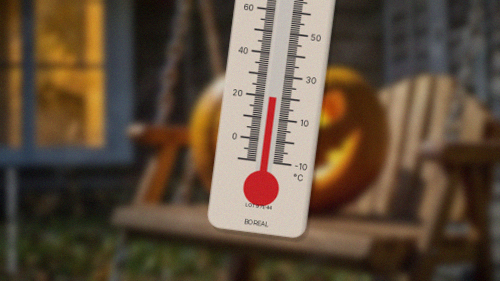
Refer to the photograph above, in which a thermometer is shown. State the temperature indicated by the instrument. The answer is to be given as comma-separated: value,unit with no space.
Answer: 20,°C
